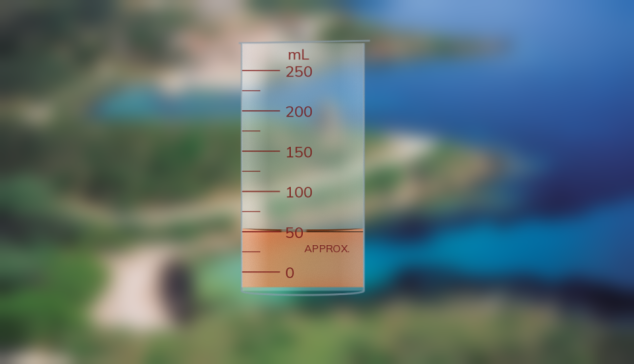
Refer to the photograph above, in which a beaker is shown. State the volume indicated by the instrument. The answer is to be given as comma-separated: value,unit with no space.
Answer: 50,mL
